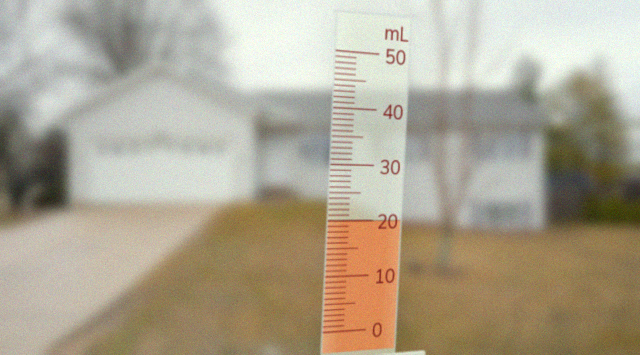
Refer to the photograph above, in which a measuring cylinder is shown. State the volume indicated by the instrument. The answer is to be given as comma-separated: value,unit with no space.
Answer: 20,mL
